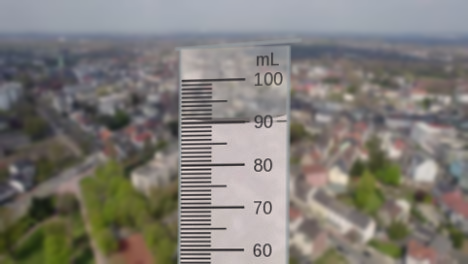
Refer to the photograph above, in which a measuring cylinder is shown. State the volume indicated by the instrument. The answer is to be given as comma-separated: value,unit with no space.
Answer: 90,mL
